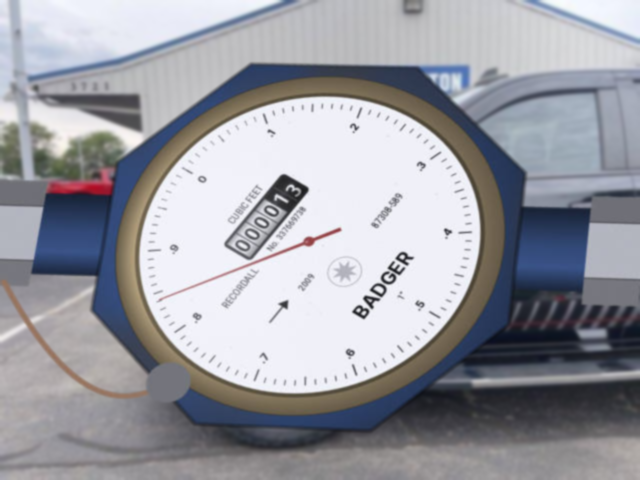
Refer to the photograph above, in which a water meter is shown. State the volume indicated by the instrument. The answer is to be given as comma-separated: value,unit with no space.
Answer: 12.84,ft³
